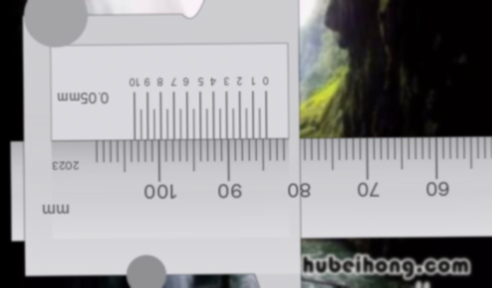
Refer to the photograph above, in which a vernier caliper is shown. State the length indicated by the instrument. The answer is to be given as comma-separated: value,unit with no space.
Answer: 84.5,mm
